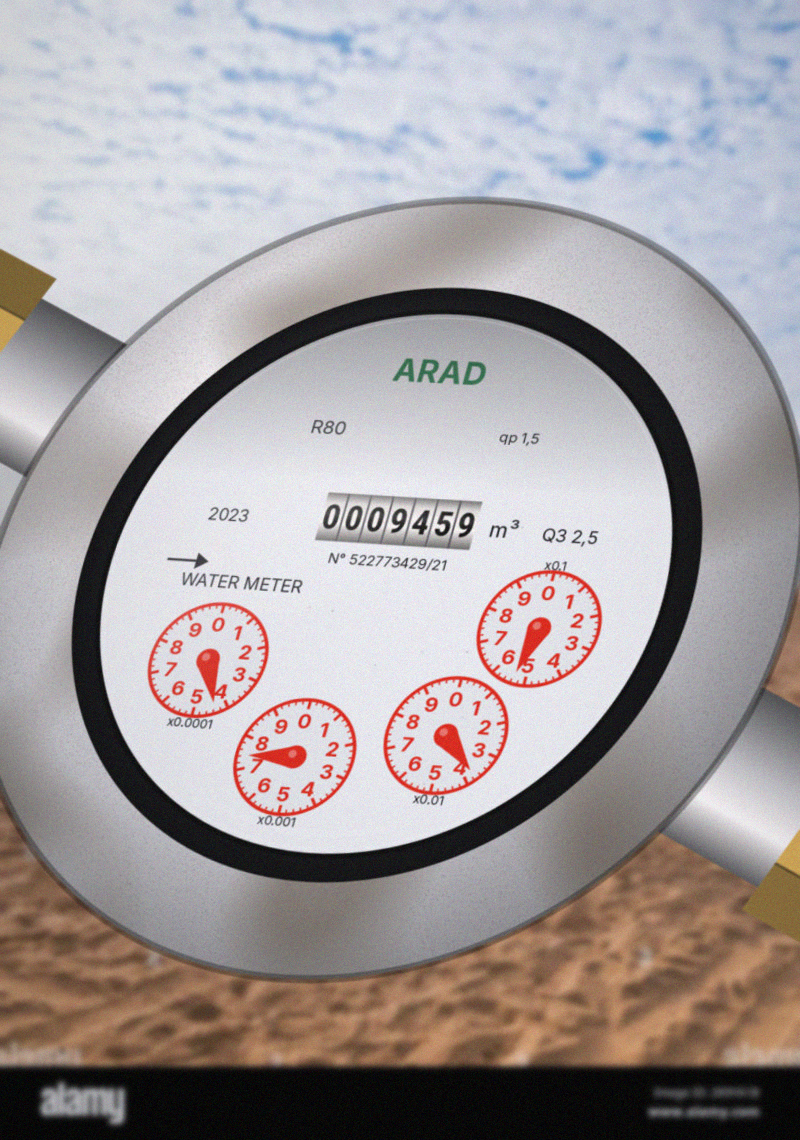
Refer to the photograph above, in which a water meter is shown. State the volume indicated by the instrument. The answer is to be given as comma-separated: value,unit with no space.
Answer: 9459.5374,m³
